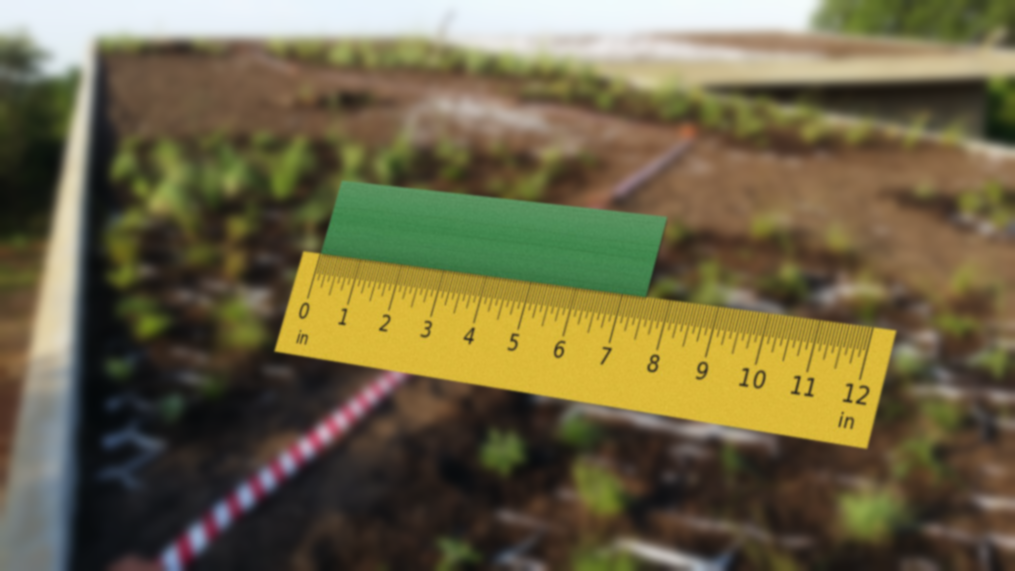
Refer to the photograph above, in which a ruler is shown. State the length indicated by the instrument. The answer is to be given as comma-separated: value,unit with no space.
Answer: 7.5,in
